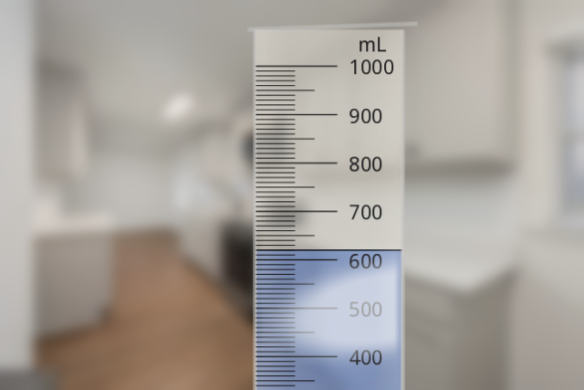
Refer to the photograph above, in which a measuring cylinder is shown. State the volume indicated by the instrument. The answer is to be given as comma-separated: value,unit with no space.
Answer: 620,mL
